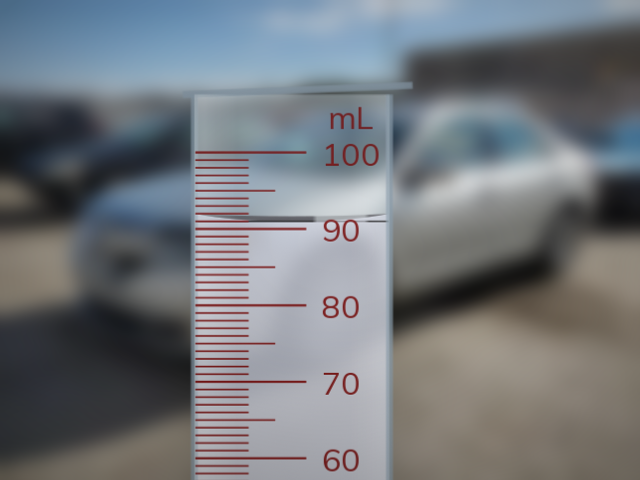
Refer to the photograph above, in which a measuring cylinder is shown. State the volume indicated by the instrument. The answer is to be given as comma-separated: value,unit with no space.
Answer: 91,mL
